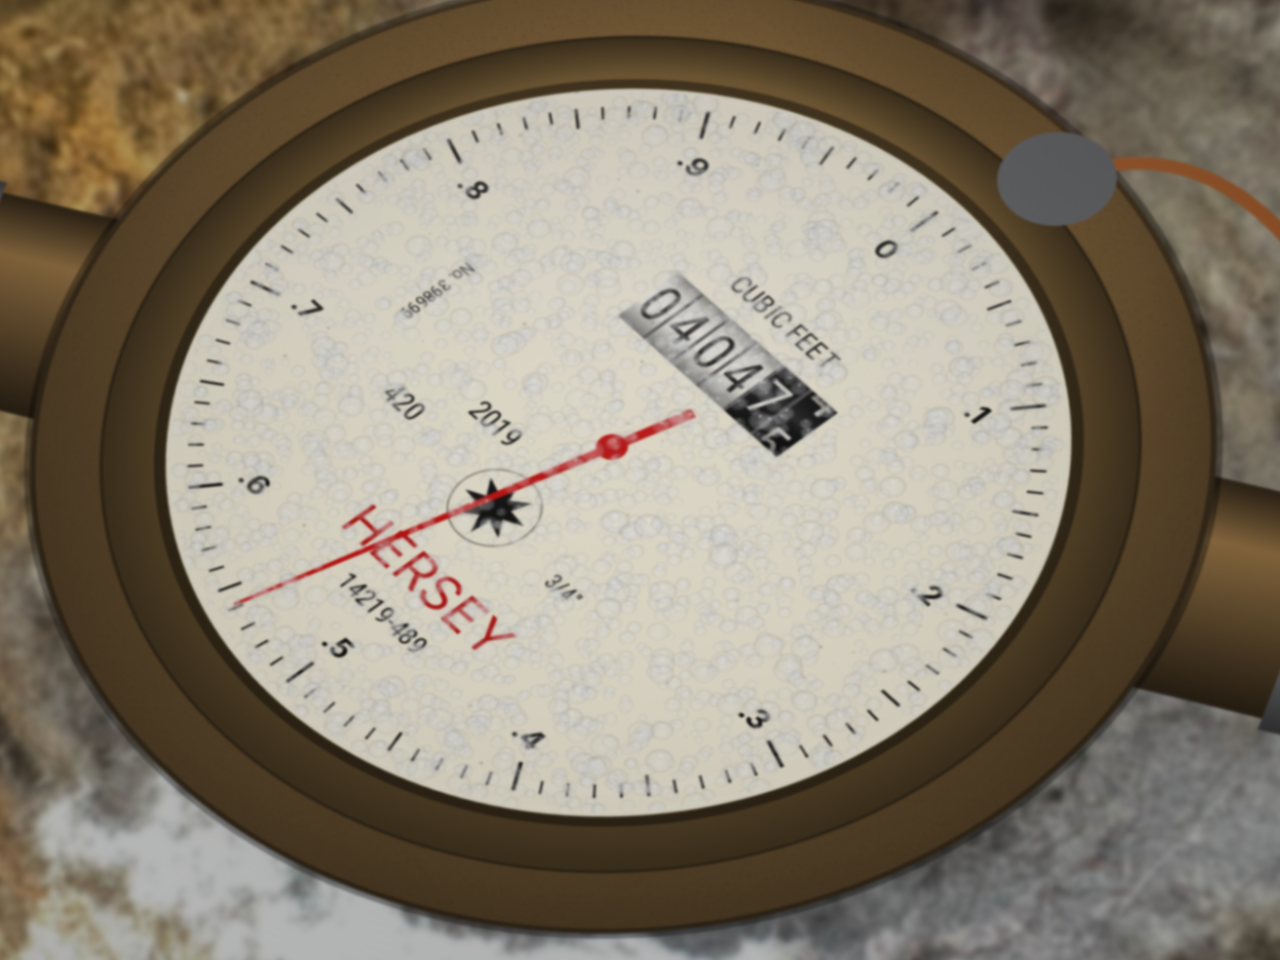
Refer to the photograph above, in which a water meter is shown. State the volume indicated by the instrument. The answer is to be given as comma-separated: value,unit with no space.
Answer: 40474.54,ft³
